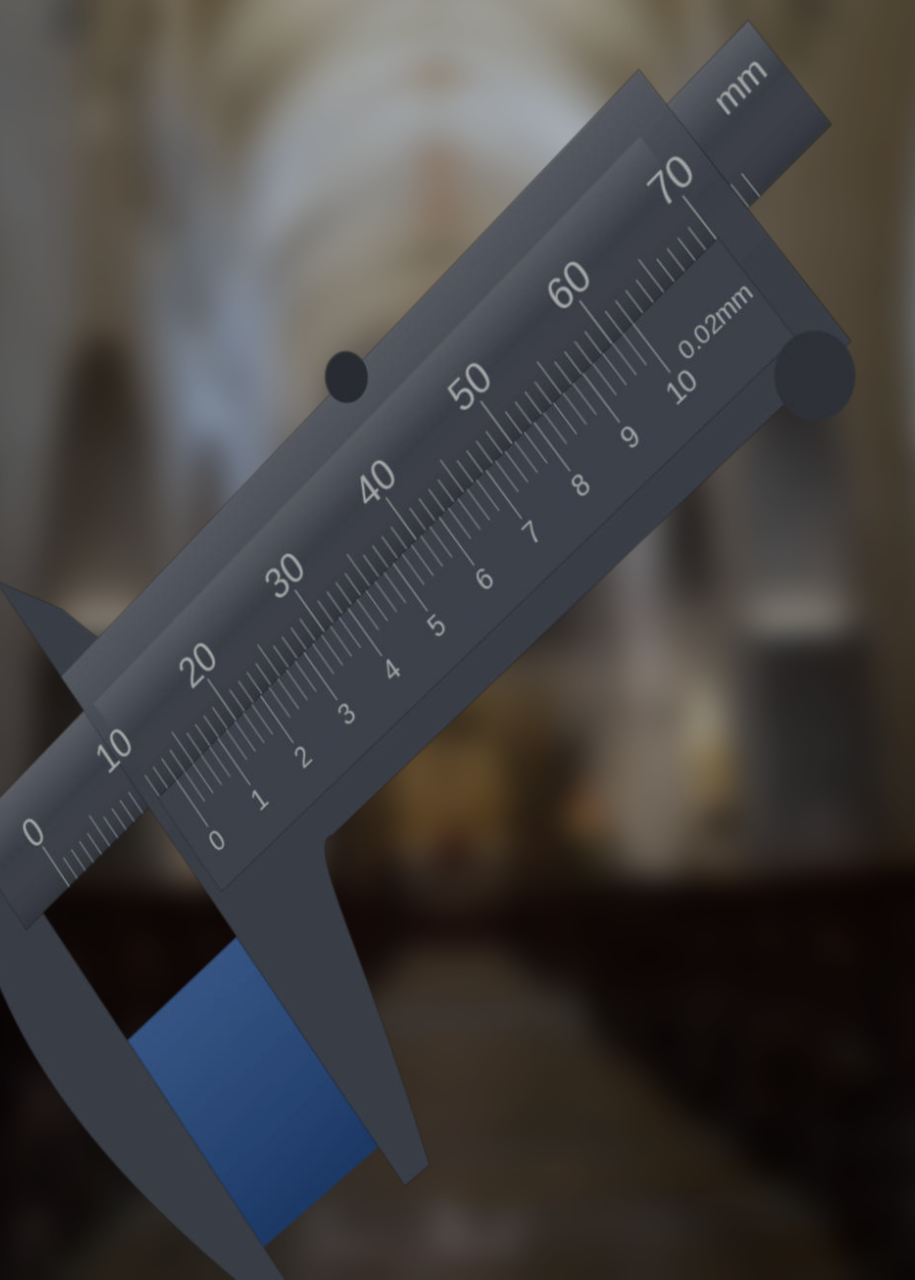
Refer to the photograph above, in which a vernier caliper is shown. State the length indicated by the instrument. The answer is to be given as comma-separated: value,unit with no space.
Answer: 13.0,mm
